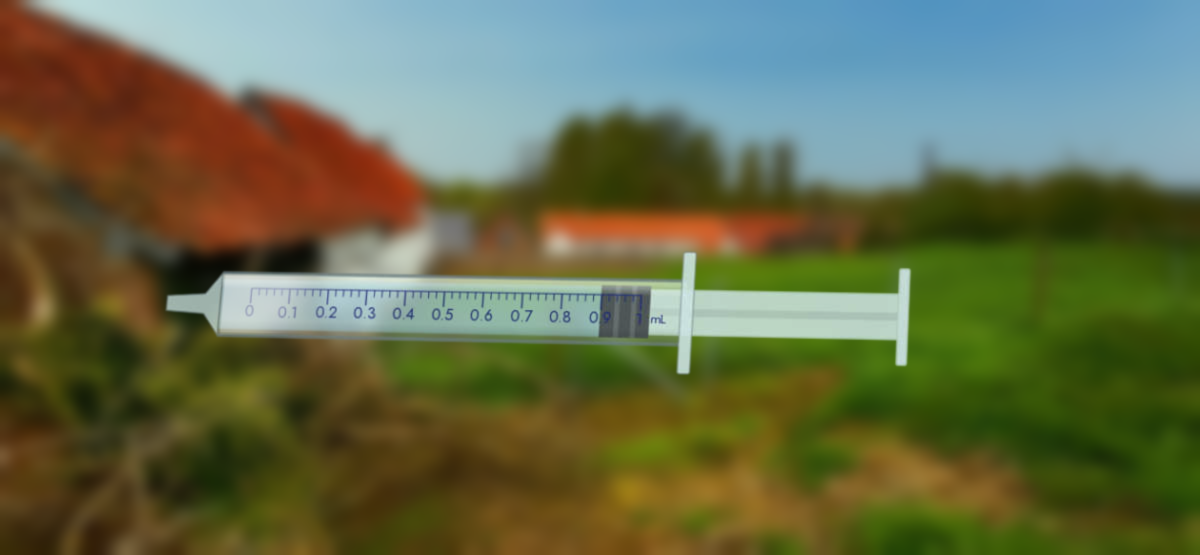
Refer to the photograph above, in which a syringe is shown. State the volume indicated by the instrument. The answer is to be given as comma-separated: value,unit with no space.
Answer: 0.9,mL
